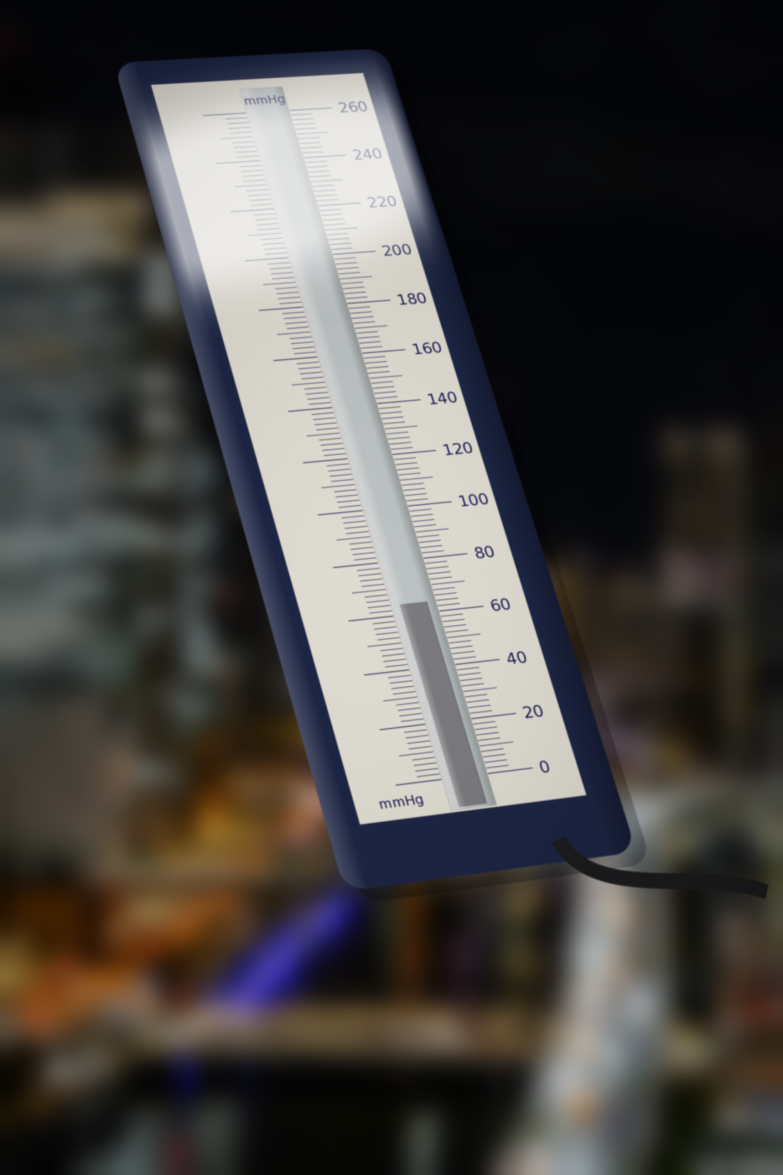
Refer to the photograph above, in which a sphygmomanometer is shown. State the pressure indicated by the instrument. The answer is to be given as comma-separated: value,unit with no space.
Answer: 64,mmHg
